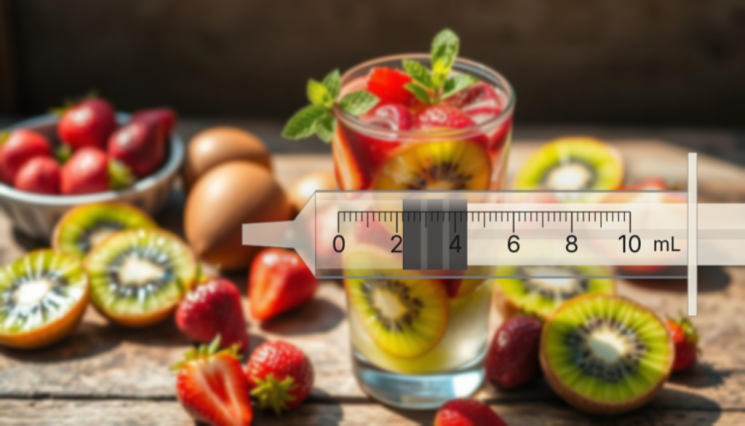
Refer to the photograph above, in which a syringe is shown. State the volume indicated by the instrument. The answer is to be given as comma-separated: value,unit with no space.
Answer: 2.2,mL
